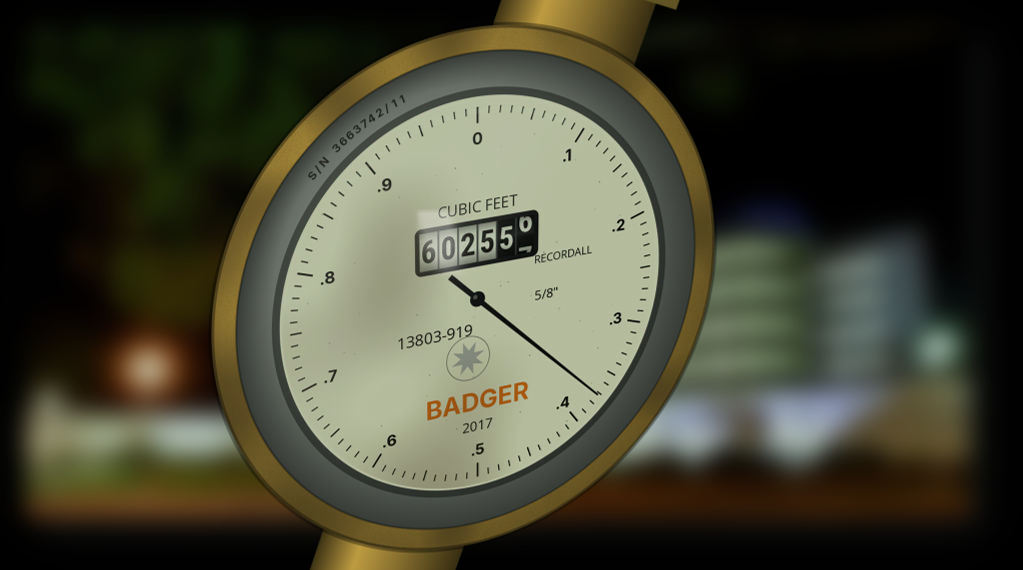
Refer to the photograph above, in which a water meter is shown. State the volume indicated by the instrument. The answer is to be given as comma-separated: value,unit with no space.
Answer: 602556.37,ft³
